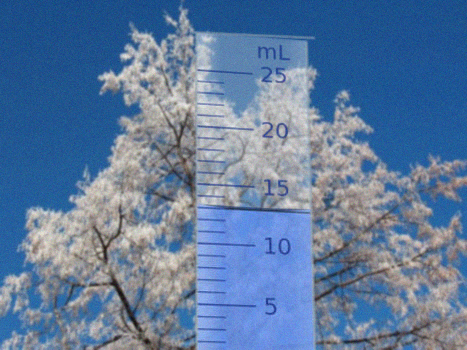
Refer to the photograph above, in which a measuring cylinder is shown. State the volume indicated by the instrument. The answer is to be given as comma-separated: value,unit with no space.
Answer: 13,mL
